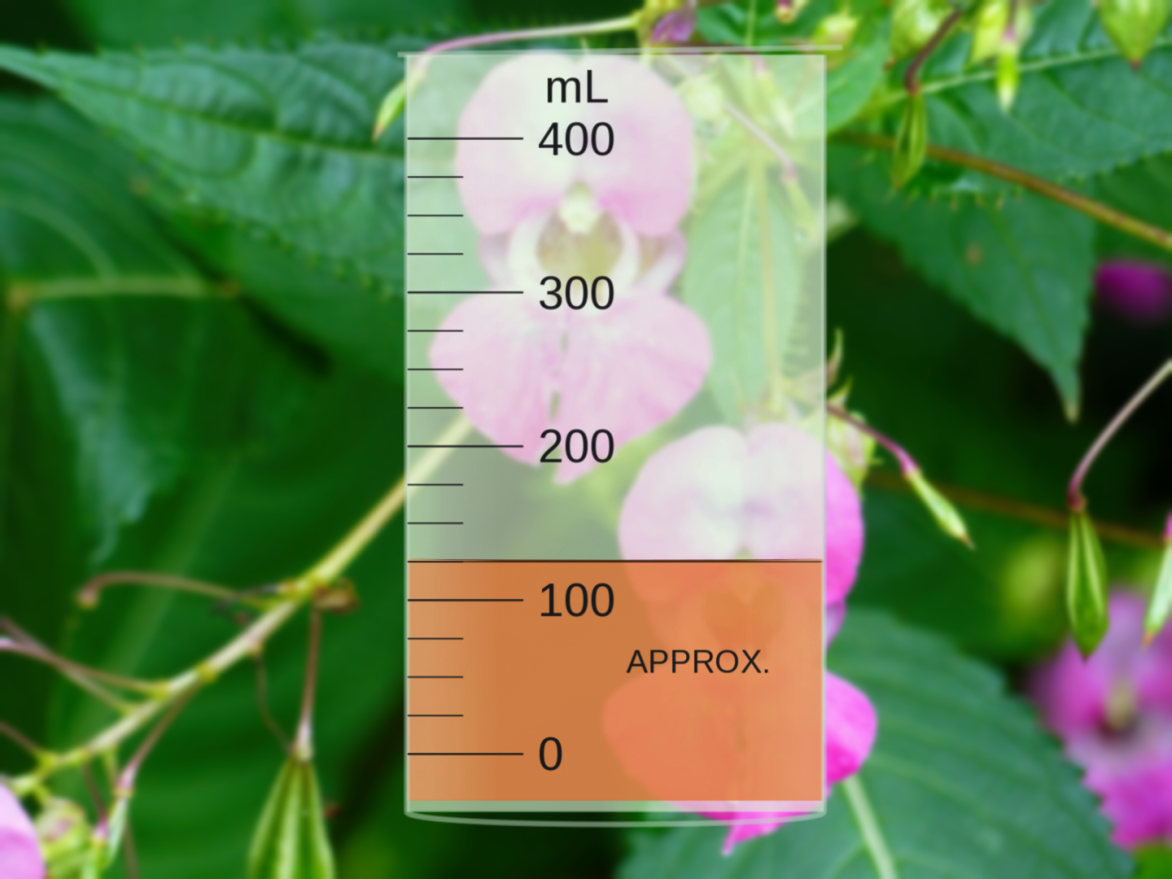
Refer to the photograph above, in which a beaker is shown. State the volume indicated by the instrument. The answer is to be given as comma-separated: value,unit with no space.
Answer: 125,mL
